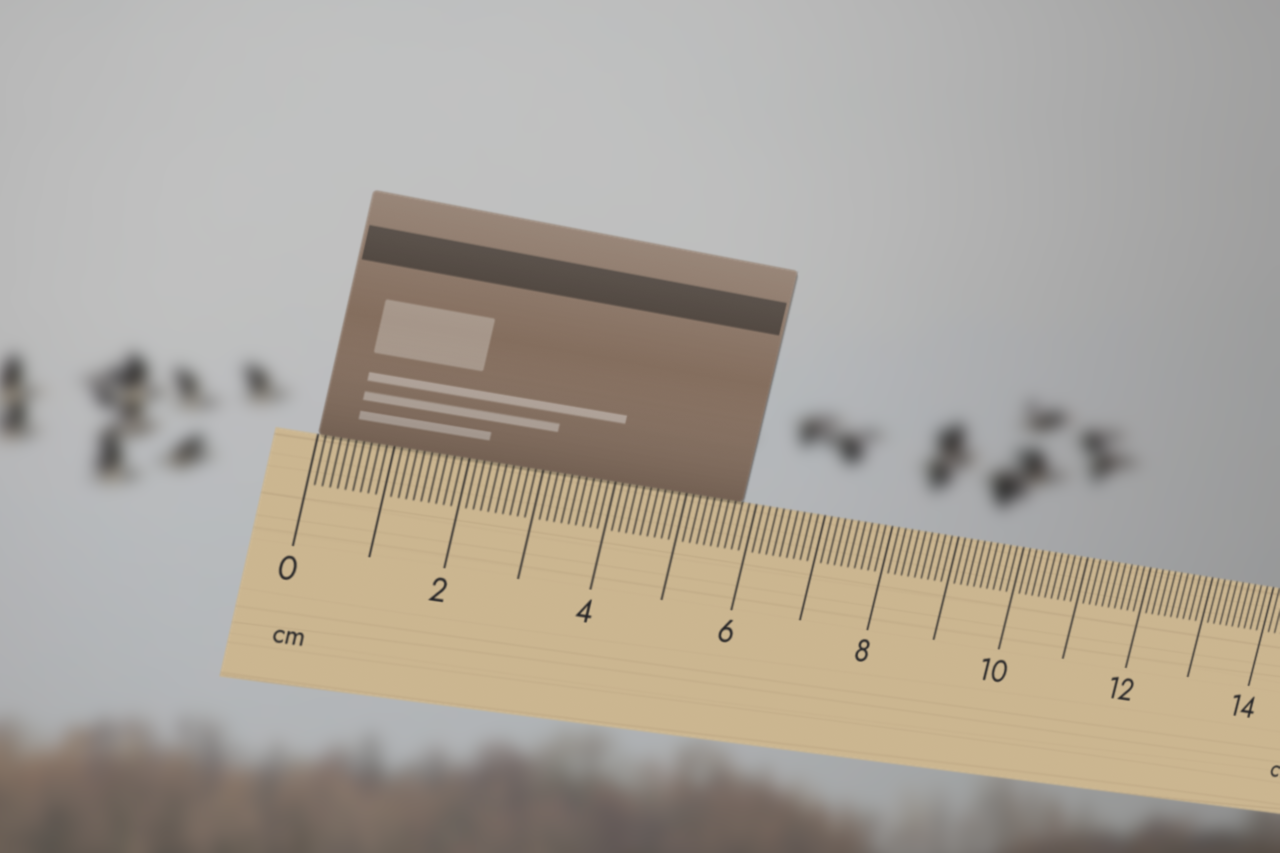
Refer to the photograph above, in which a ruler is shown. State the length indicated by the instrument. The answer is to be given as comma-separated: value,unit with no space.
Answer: 5.8,cm
